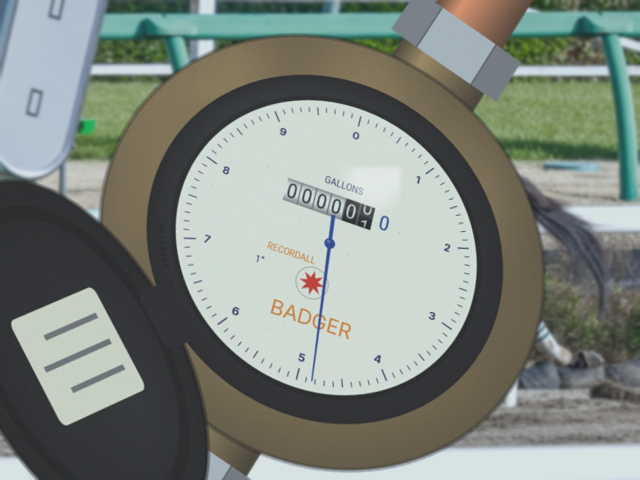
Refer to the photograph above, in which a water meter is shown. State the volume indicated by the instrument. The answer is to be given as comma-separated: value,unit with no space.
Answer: 4.8,gal
